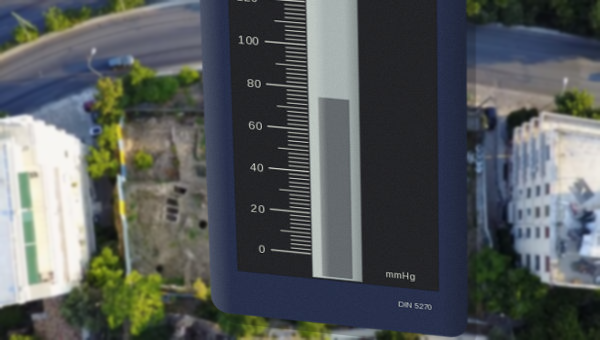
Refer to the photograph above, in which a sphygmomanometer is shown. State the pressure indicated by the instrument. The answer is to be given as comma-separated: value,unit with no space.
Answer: 76,mmHg
